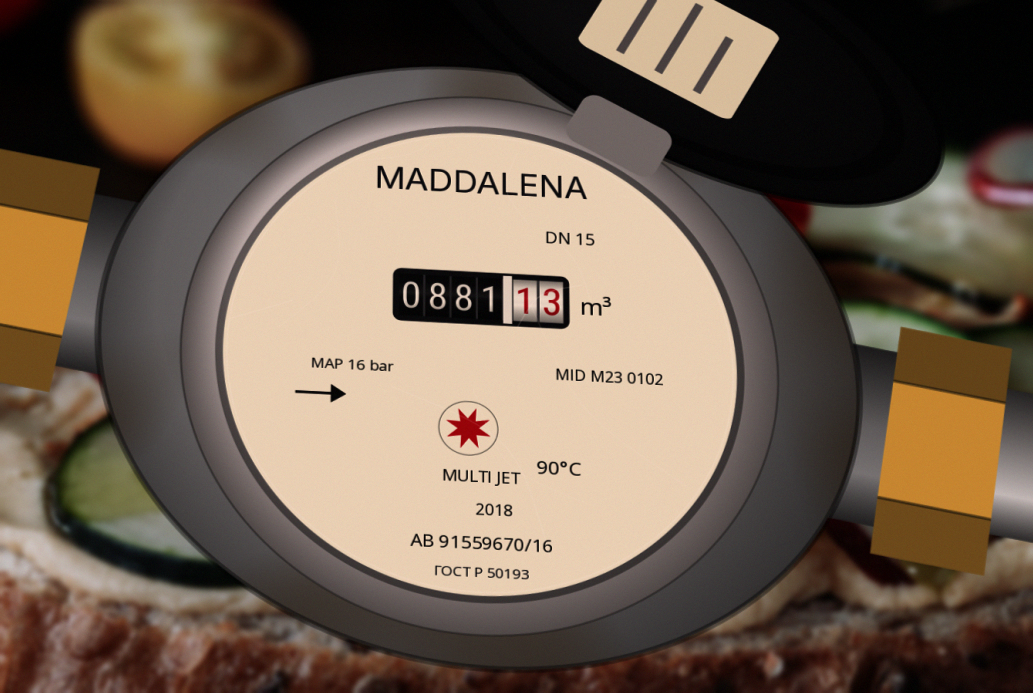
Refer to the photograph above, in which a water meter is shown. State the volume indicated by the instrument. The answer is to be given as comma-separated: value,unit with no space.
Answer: 881.13,m³
